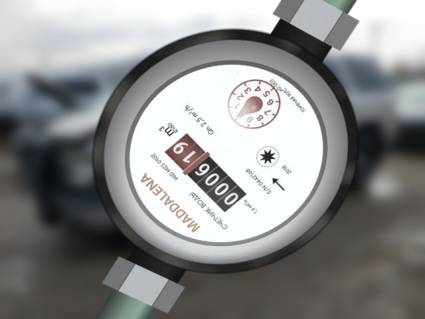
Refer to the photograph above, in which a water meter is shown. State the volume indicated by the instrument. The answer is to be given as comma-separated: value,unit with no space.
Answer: 6.190,m³
